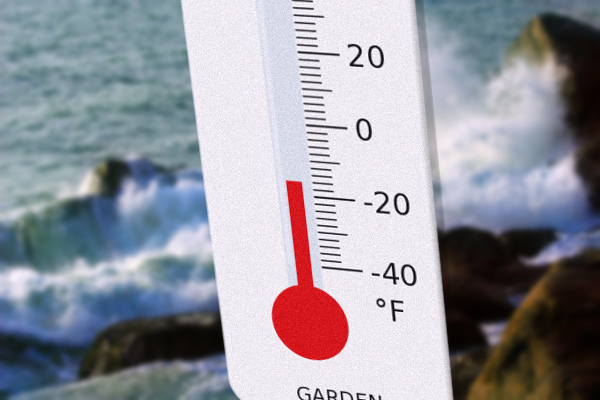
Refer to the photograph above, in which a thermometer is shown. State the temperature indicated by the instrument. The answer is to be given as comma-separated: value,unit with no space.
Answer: -16,°F
